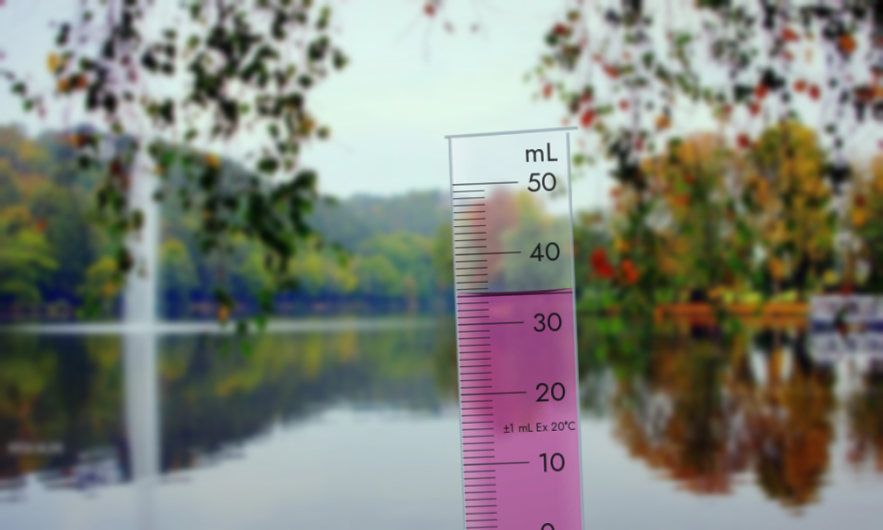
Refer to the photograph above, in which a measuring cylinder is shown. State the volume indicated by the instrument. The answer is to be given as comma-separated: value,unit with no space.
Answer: 34,mL
